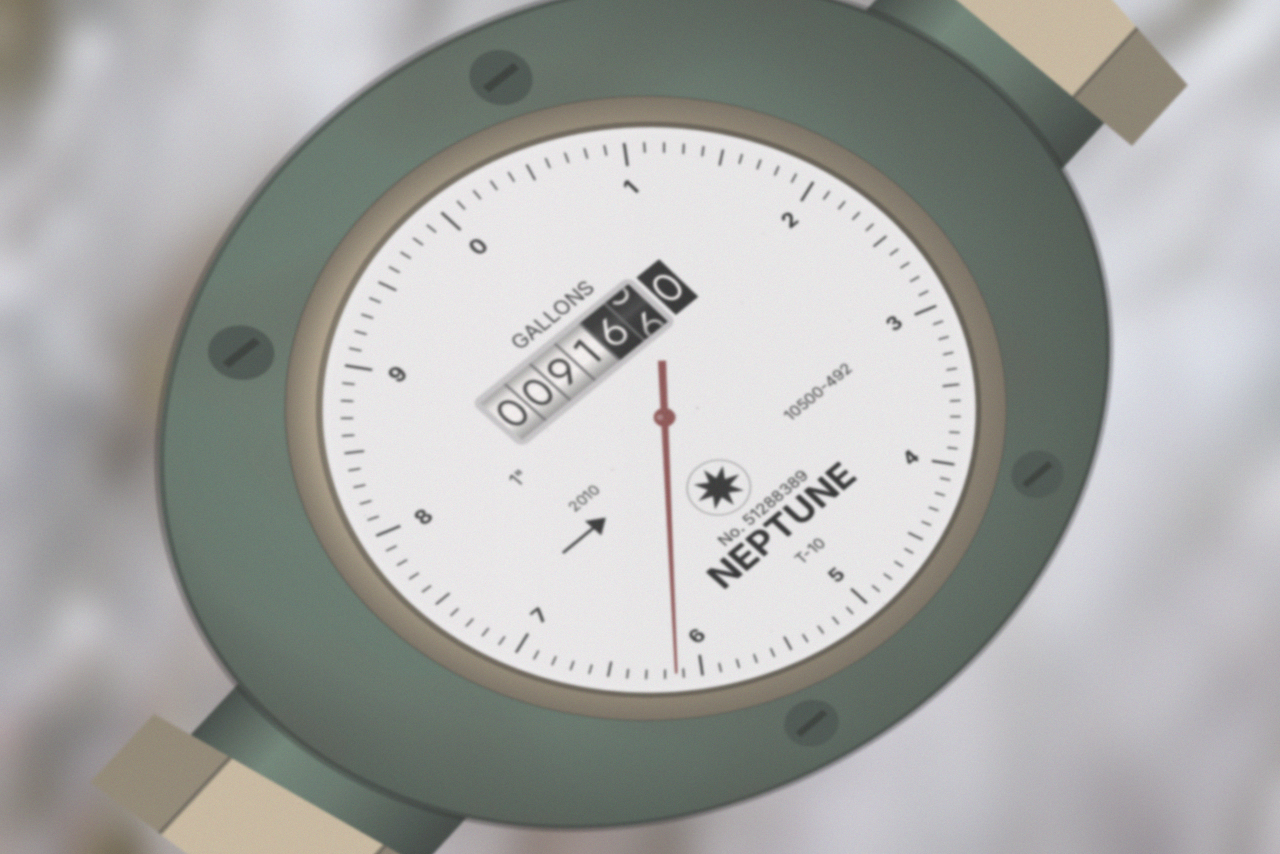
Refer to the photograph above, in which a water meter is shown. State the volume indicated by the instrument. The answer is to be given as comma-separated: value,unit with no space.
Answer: 91656.1,gal
